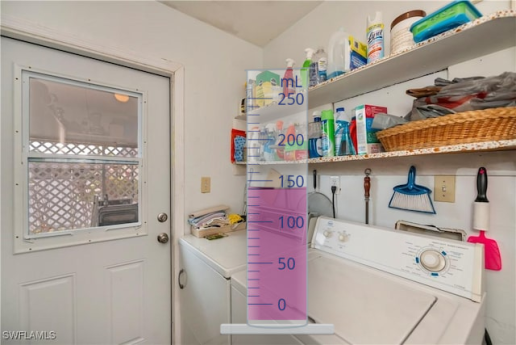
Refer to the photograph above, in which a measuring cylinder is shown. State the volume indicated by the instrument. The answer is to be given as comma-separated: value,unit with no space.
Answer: 140,mL
